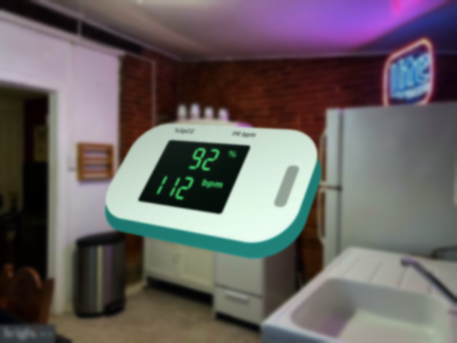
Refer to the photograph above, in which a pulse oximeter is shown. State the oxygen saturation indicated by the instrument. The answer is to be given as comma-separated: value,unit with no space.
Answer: 92,%
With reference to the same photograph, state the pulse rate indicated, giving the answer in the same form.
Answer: 112,bpm
